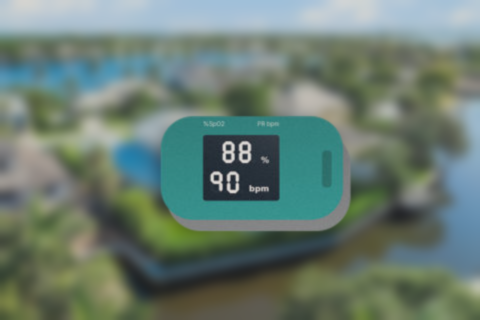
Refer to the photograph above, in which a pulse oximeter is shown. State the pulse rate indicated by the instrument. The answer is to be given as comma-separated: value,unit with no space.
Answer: 90,bpm
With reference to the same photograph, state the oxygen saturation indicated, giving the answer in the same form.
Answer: 88,%
